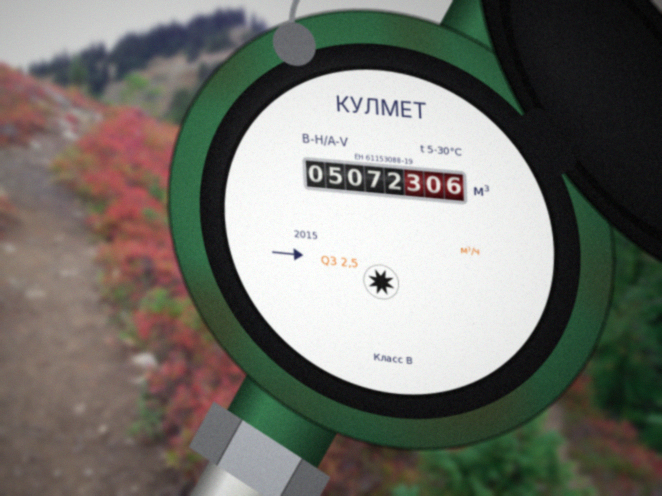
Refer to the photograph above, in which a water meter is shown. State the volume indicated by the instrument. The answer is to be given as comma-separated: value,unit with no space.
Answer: 5072.306,m³
